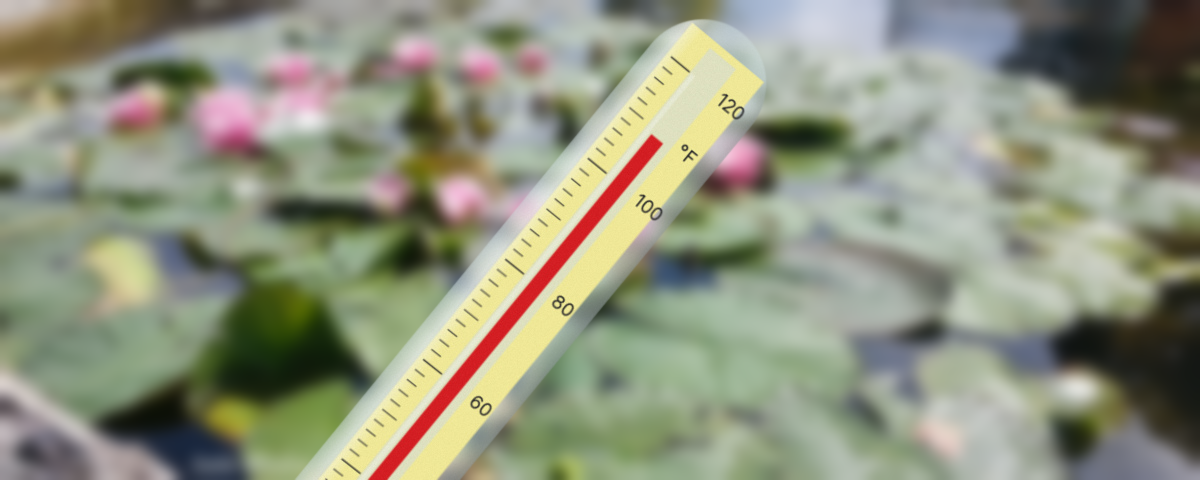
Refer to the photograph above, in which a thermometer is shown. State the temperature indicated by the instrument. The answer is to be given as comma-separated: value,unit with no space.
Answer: 109,°F
